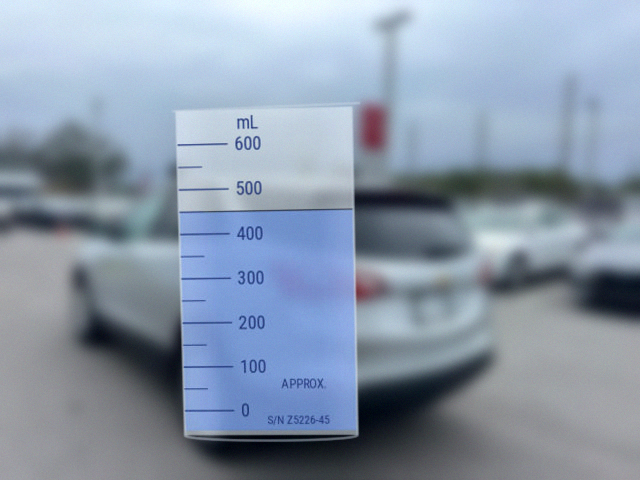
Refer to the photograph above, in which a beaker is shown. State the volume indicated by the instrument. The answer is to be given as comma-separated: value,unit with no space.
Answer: 450,mL
